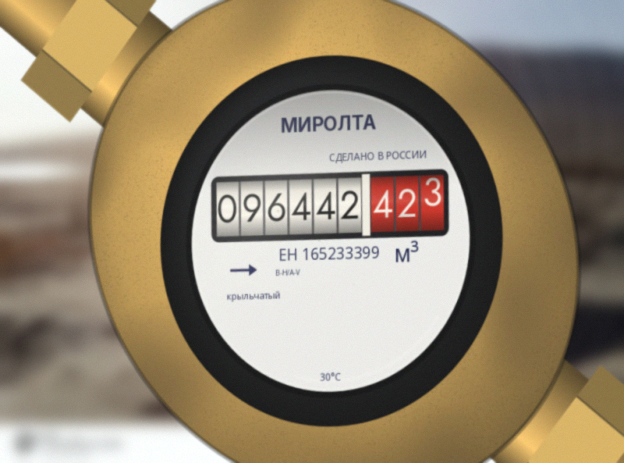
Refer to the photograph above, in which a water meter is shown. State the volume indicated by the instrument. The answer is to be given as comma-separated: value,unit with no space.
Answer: 96442.423,m³
